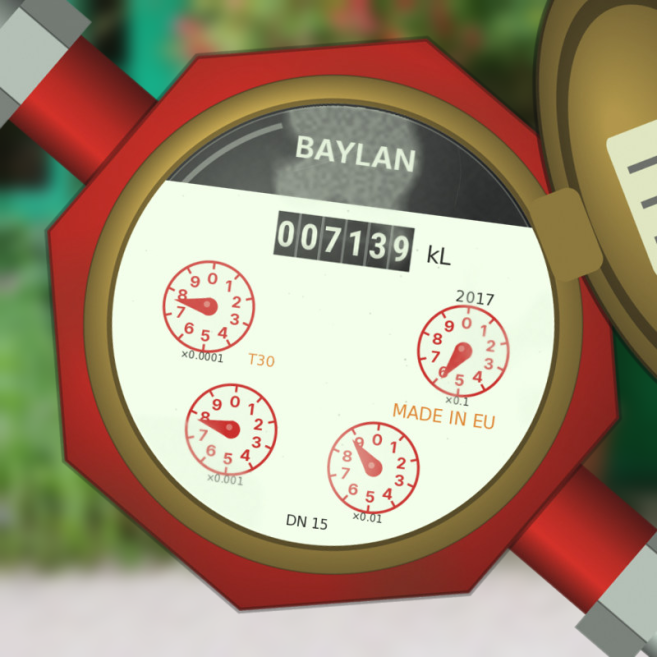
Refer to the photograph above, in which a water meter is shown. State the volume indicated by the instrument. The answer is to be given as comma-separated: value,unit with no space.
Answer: 7139.5877,kL
